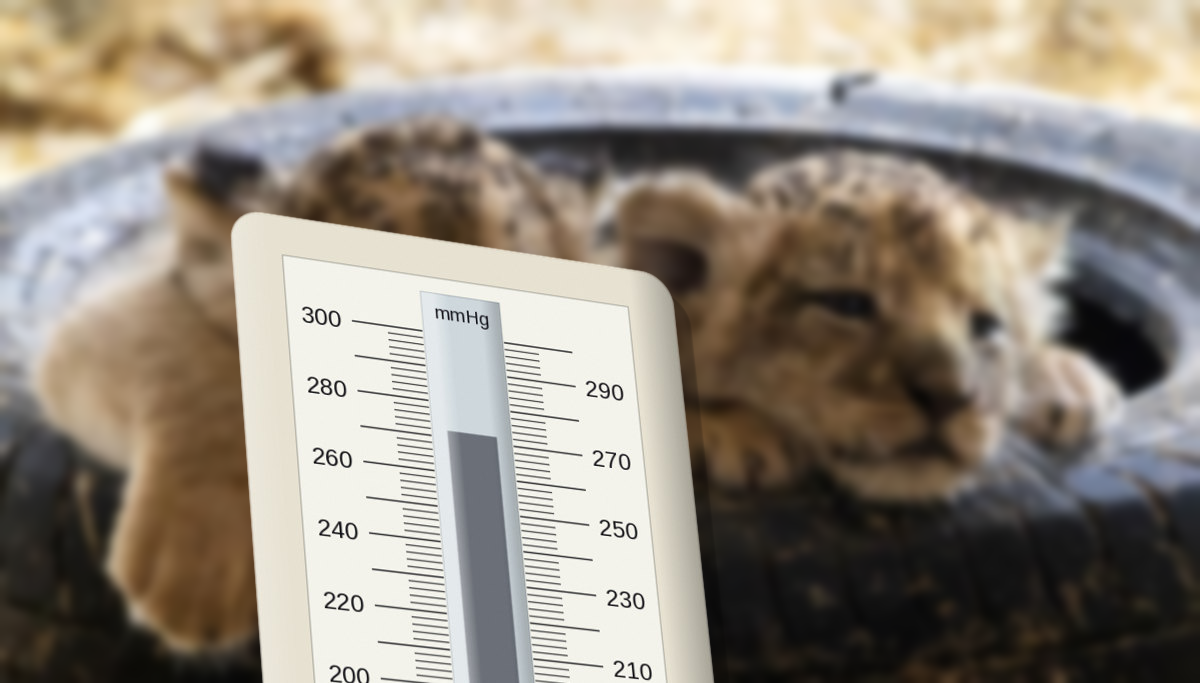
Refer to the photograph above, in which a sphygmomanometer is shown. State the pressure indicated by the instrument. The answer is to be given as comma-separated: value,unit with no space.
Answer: 272,mmHg
